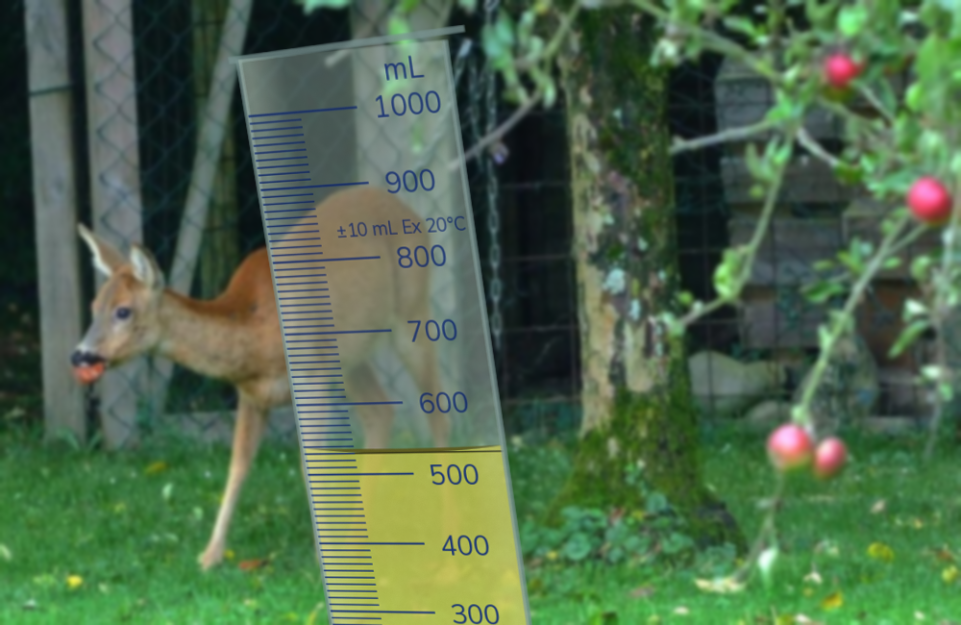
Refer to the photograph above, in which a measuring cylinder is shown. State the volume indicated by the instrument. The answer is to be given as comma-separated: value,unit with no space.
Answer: 530,mL
